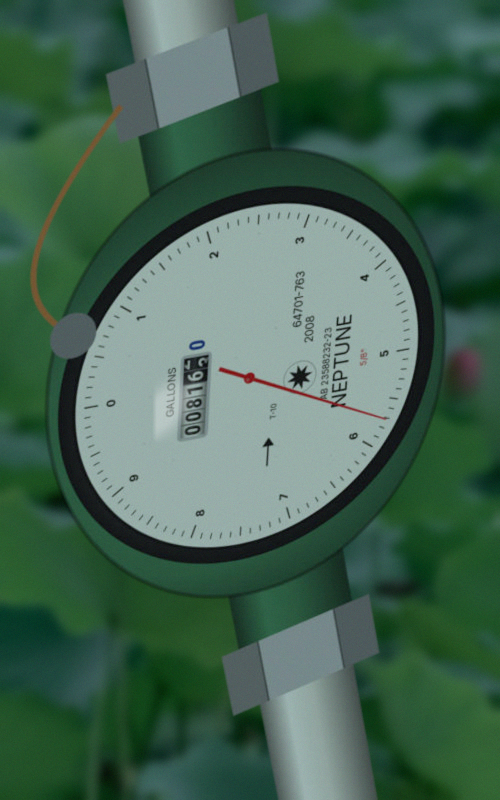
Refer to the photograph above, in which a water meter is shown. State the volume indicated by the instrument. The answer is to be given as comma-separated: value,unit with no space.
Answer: 81625.7,gal
